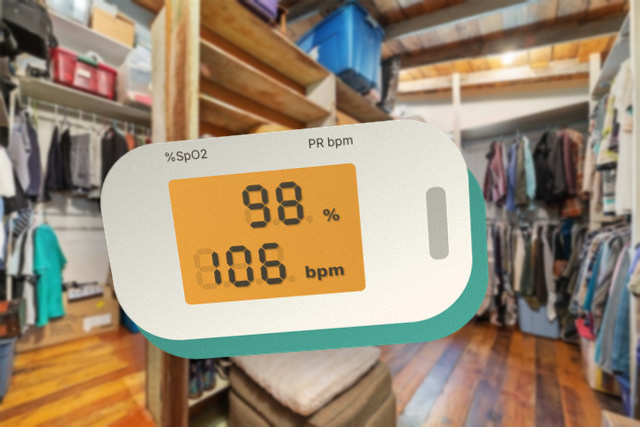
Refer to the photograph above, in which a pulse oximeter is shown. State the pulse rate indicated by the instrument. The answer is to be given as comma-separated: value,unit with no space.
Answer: 106,bpm
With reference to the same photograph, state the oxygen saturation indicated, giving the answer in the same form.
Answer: 98,%
